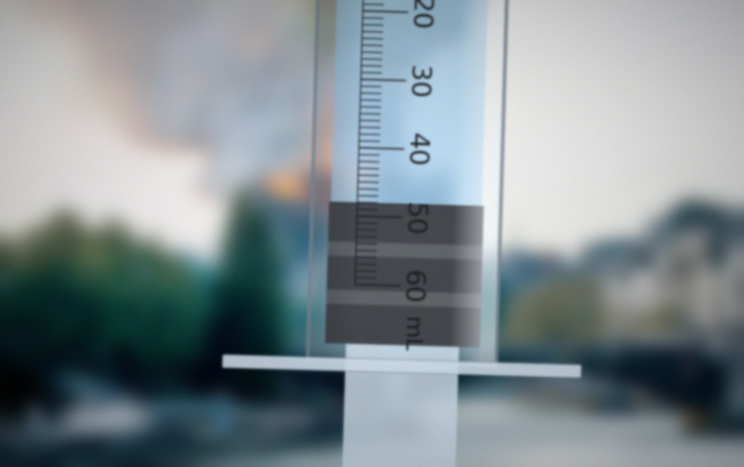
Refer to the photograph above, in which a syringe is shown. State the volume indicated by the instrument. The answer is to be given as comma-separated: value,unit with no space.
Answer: 48,mL
